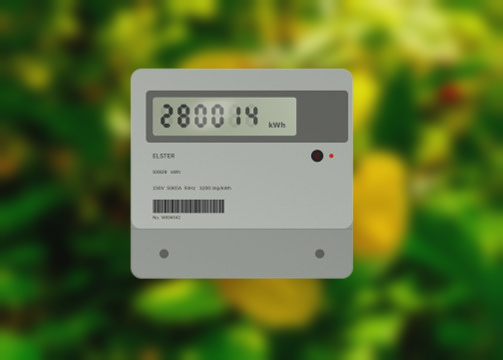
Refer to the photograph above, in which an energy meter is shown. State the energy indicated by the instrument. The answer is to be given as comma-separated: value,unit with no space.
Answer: 280014,kWh
